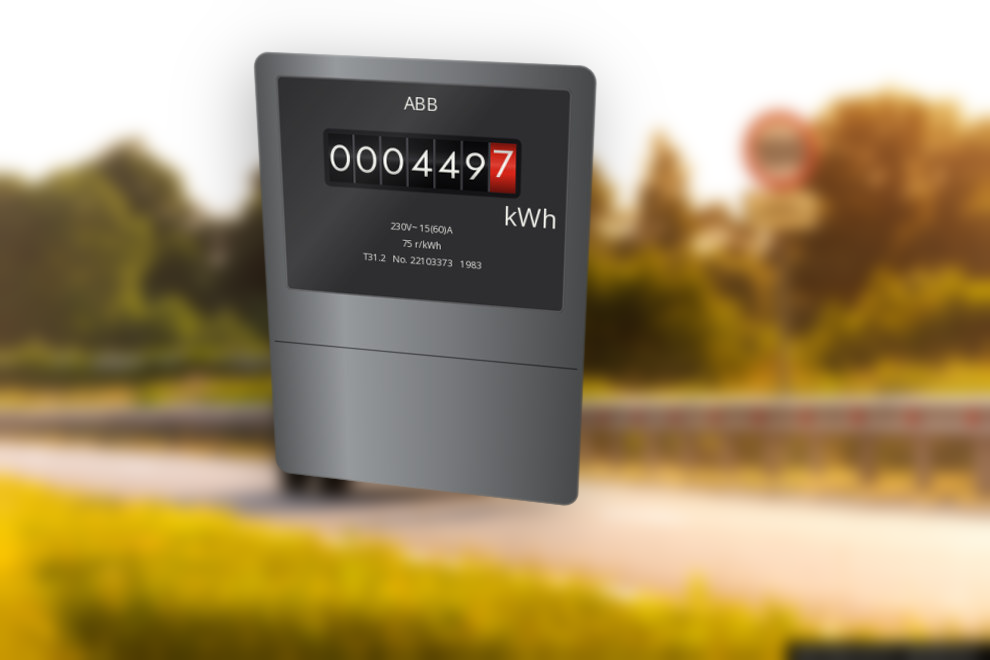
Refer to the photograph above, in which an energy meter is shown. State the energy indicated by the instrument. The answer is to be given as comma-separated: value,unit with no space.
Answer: 449.7,kWh
